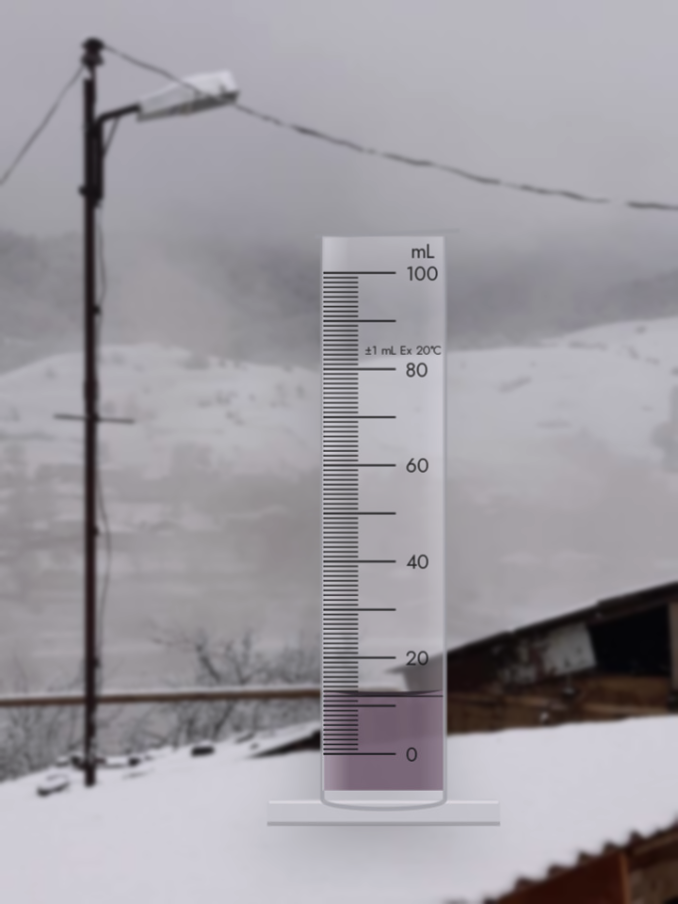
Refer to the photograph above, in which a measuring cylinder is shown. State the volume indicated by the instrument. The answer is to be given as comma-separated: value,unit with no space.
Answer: 12,mL
